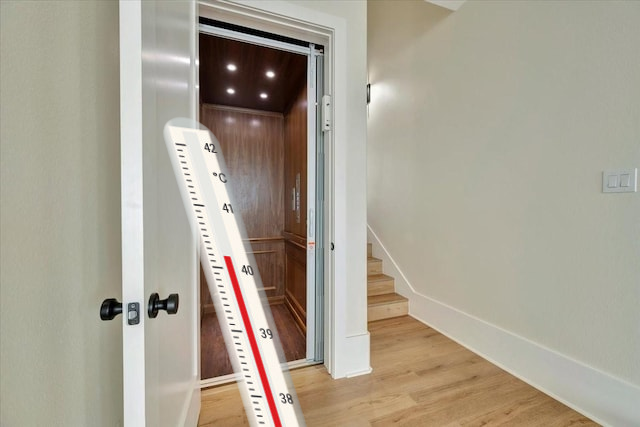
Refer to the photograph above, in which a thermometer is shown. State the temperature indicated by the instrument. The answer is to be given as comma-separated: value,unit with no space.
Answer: 40.2,°C
